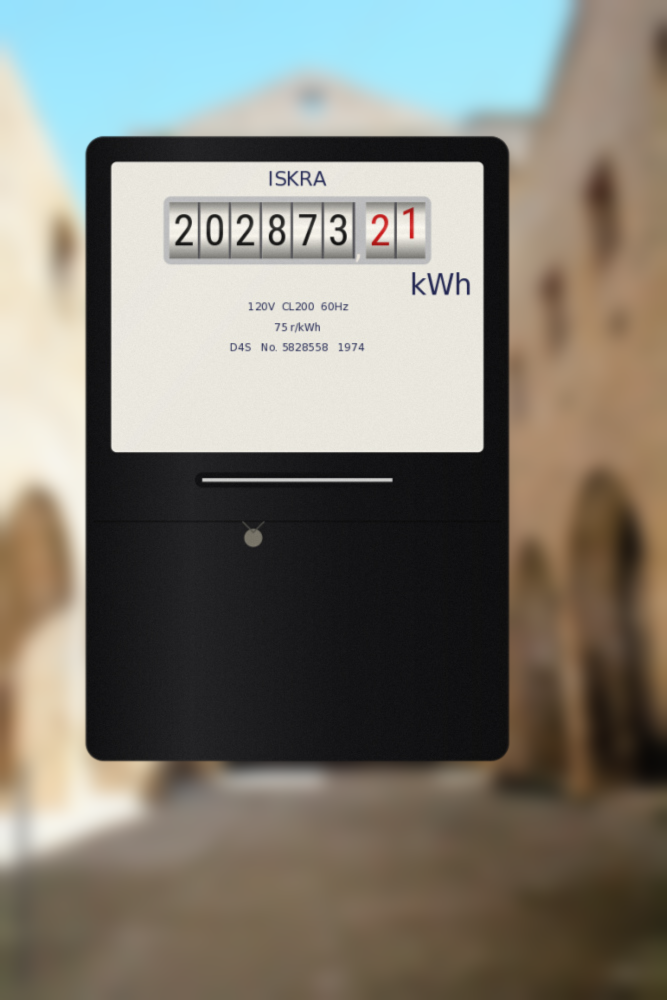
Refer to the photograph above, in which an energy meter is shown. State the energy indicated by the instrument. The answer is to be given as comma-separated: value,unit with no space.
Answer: 202873.21,kWh
